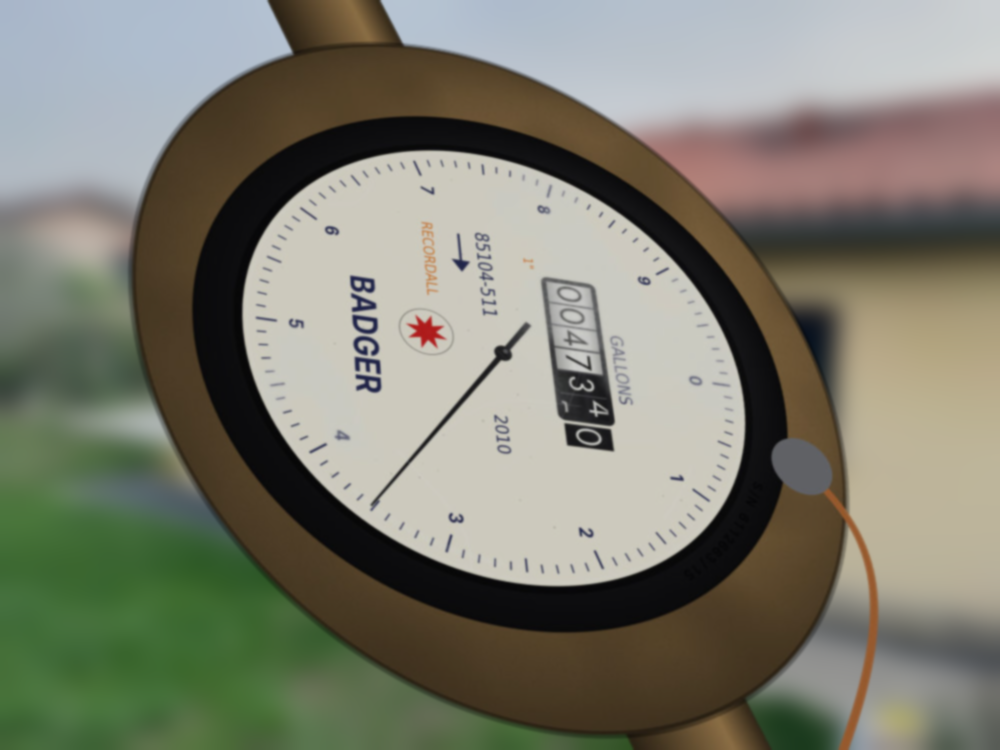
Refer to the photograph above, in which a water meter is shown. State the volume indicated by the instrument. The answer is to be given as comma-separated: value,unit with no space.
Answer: 47343.5,gal
